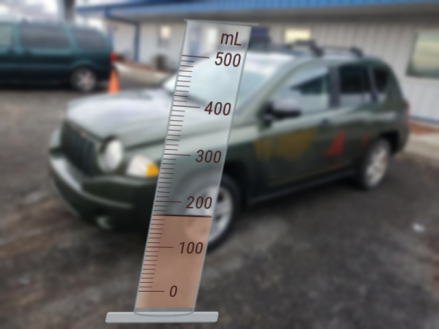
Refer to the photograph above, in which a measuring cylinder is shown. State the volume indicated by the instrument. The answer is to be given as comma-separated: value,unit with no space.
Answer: 170,mL
